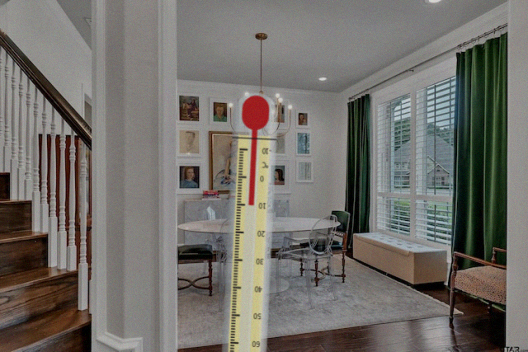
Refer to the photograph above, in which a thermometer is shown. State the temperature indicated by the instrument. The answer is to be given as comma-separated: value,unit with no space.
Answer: 10,°C
